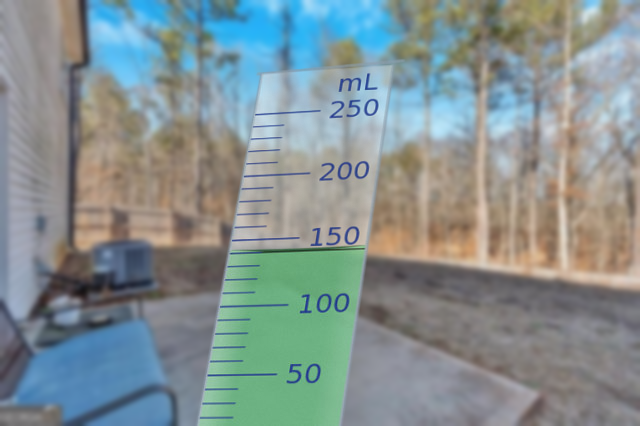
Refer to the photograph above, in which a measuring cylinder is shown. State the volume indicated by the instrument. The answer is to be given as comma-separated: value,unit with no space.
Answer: 140,mL
